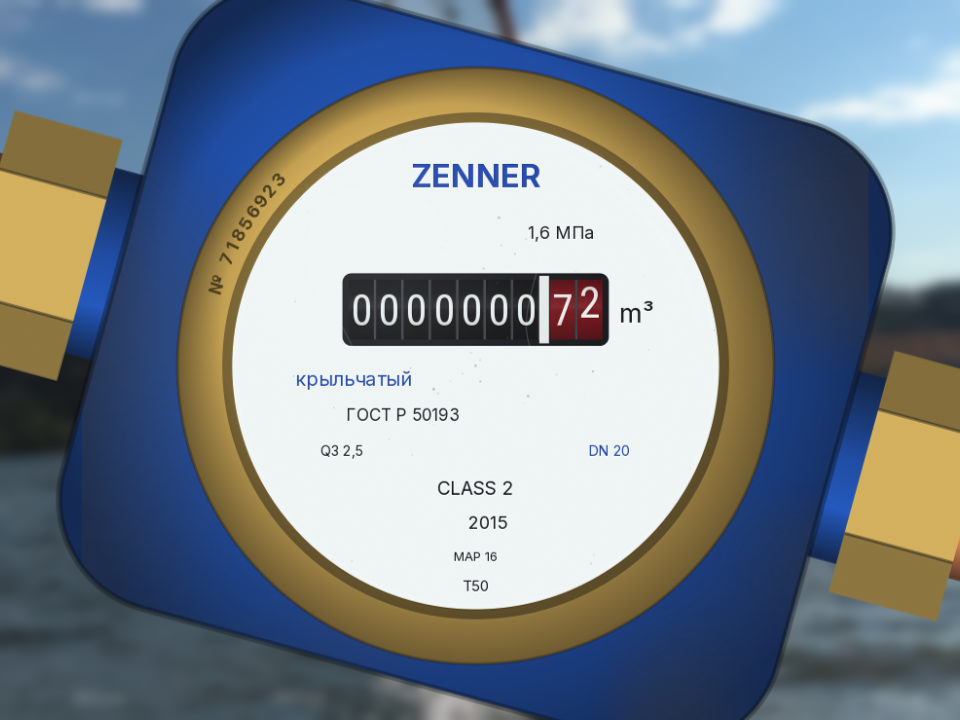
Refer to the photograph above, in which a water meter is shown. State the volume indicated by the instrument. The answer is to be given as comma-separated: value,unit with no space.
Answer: 0.72,m³
